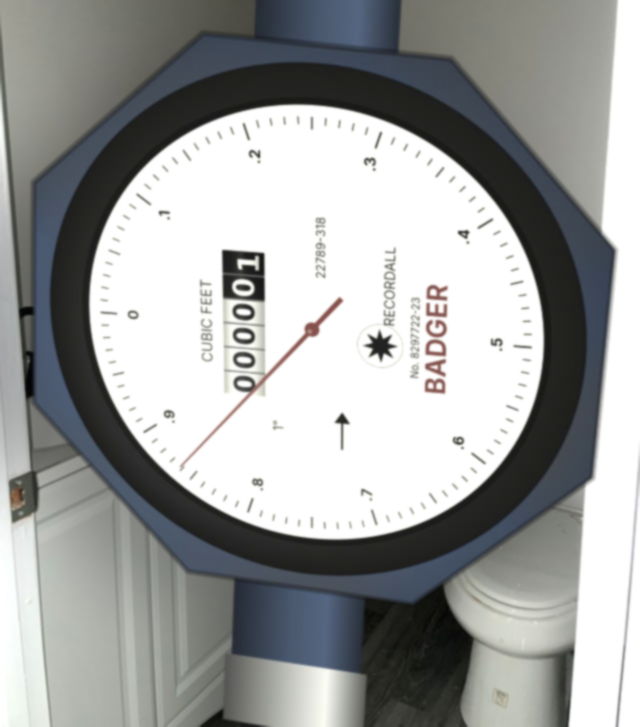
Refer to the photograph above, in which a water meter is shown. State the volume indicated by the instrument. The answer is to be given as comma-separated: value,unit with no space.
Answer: 0.86,ft³
